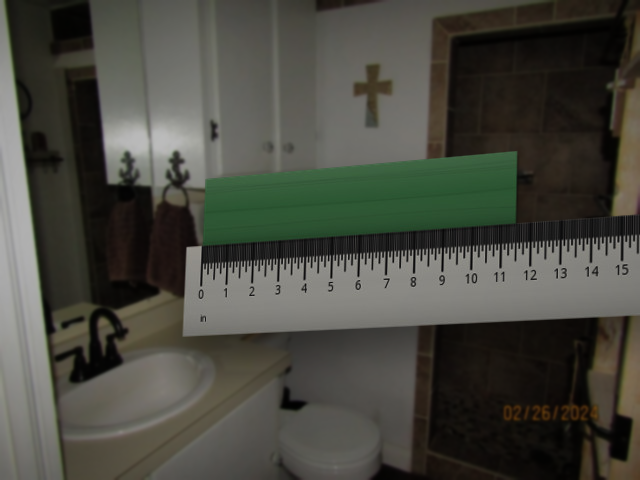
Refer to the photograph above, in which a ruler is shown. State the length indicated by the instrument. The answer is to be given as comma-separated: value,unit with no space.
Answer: 11.5,in
